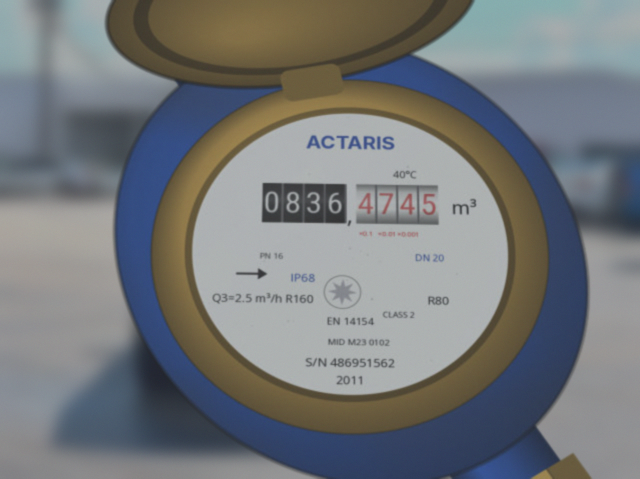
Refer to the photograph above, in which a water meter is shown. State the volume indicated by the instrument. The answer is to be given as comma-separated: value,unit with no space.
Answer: 836.4745,m³
